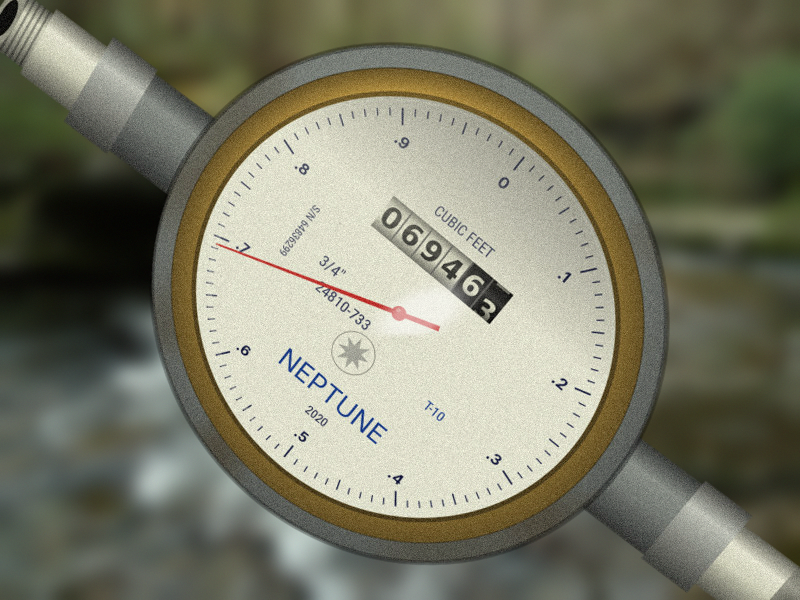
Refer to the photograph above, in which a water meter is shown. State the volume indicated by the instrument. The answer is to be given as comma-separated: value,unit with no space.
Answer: 69462.69,ft³
